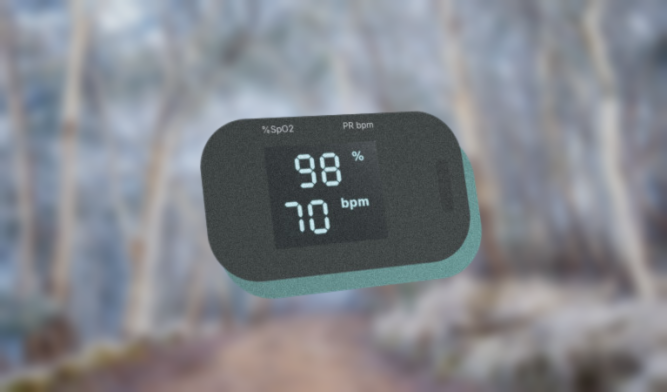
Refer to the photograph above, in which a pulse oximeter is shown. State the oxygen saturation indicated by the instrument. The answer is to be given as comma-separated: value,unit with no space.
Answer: 98,%
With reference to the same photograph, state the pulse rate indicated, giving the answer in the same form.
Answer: 70,bpm
